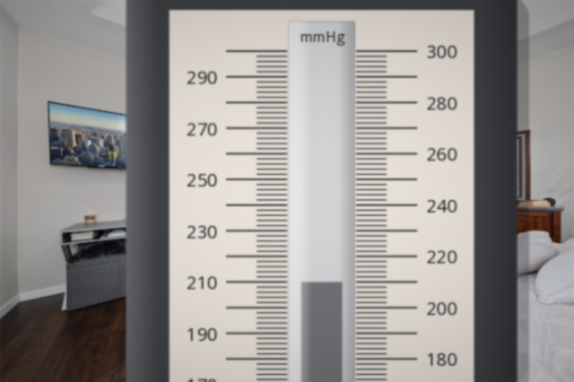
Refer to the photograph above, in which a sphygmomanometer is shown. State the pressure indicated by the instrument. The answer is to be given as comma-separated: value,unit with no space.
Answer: 210,mmHg
